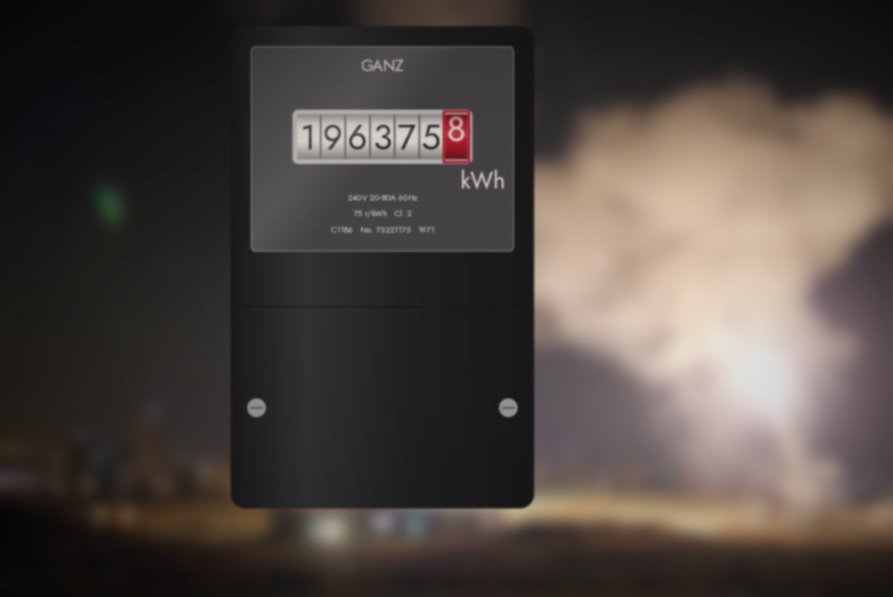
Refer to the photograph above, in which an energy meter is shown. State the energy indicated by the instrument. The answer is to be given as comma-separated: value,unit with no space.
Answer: 196375.8,kWh
